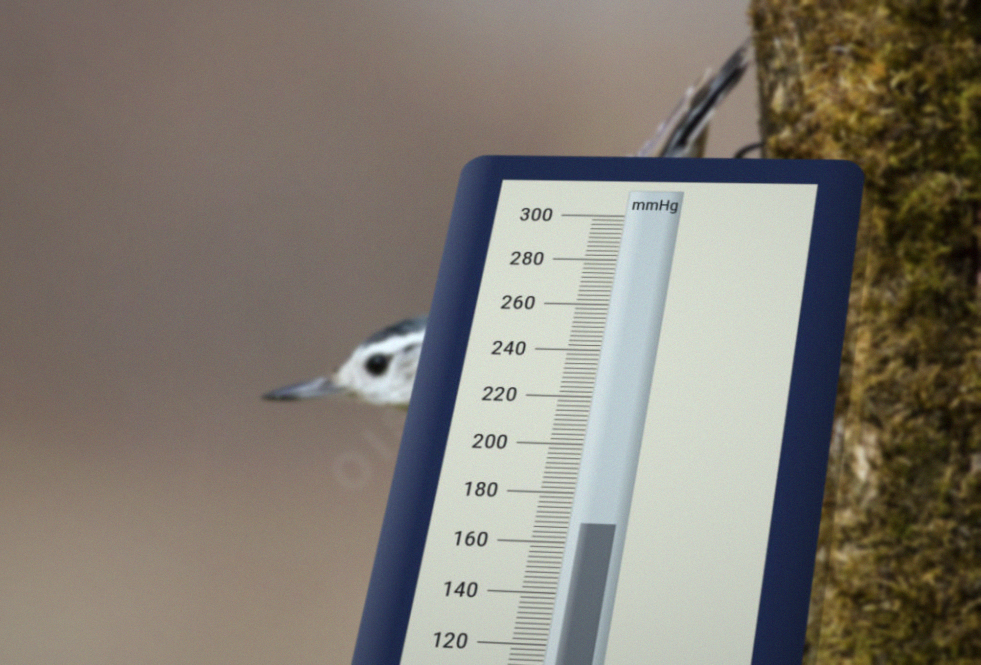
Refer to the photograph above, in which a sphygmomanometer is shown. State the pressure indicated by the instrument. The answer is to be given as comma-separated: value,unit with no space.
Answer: 168,mmHg
